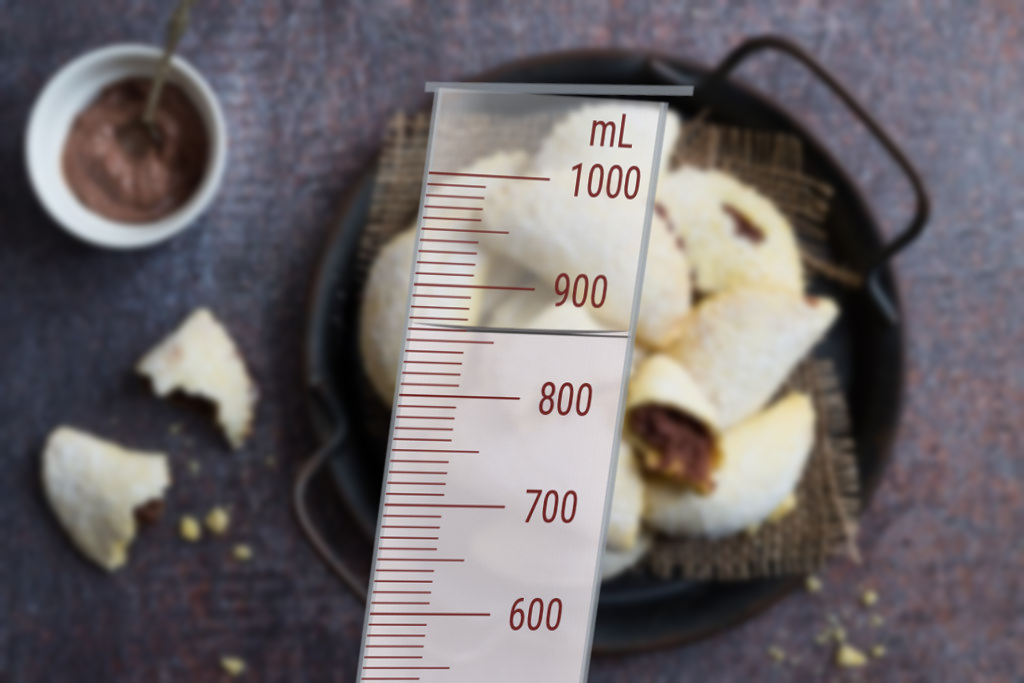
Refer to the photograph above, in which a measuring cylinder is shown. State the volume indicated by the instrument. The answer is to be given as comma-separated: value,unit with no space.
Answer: 860,mL
